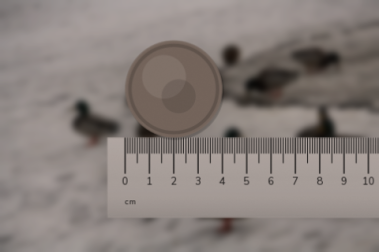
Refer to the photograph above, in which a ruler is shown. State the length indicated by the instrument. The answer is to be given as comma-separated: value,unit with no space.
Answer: 4,cm
